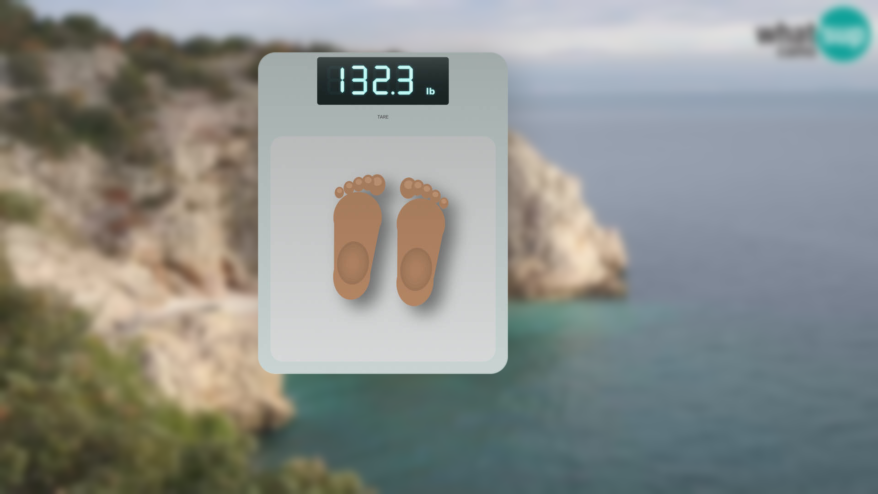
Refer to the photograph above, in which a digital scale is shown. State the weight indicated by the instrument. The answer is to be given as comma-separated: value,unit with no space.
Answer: 132.3,lb
